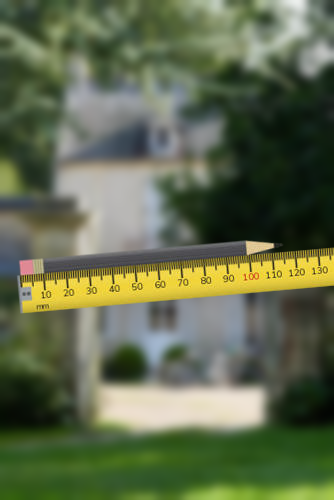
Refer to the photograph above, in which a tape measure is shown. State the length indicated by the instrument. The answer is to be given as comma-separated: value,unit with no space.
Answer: 115,mm
